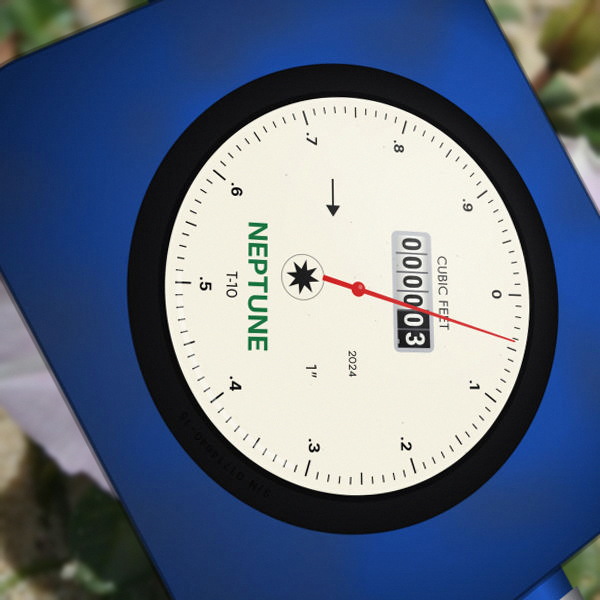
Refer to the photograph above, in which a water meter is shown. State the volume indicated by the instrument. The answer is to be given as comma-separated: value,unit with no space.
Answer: 3.04,ft³
